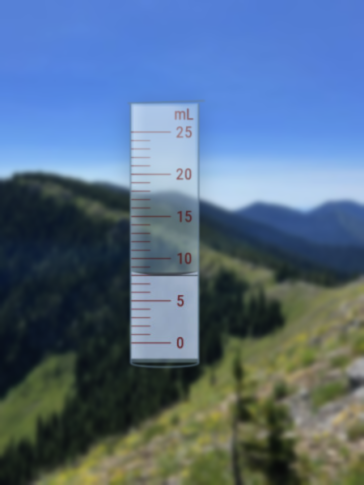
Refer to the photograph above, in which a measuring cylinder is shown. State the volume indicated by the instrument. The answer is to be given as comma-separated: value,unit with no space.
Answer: 8,mL
